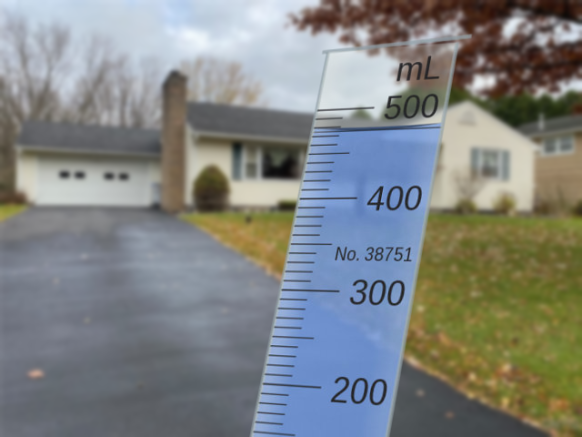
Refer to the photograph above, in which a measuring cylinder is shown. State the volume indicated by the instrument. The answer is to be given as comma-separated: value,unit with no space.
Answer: 475,mL
